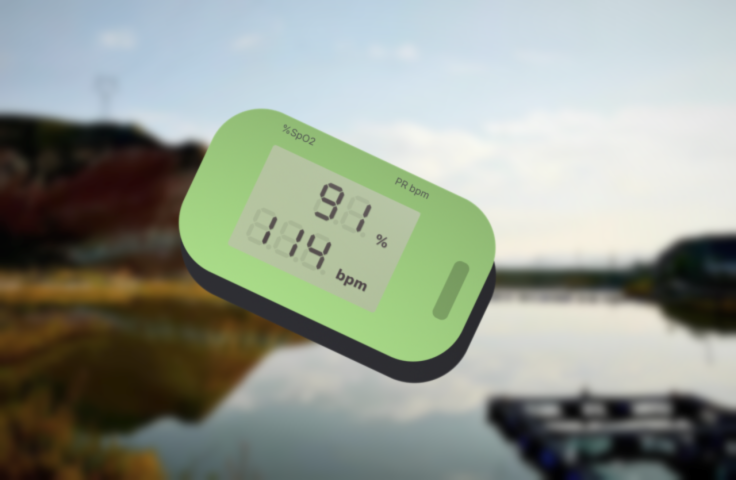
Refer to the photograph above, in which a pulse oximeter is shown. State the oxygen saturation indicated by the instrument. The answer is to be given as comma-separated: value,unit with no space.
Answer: 91,%
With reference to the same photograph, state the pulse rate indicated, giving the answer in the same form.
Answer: 114,bpm
